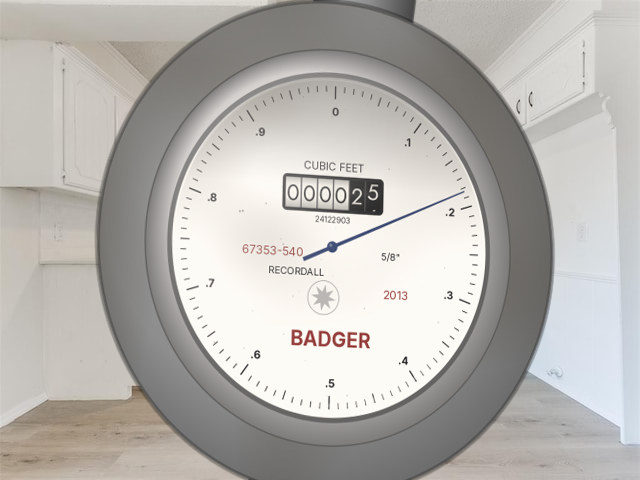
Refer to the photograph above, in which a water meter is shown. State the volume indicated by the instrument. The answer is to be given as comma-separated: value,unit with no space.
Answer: 25.18,ft³
